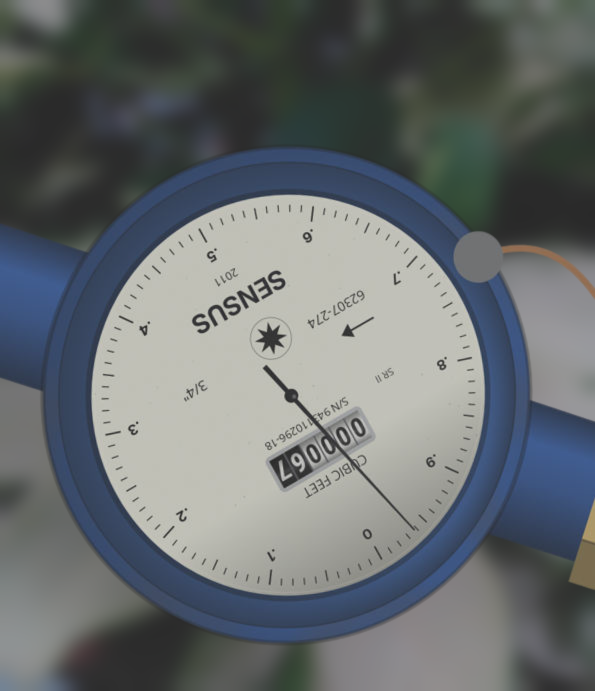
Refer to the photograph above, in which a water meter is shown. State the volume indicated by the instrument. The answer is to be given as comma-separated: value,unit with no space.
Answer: 66.96,ft³
